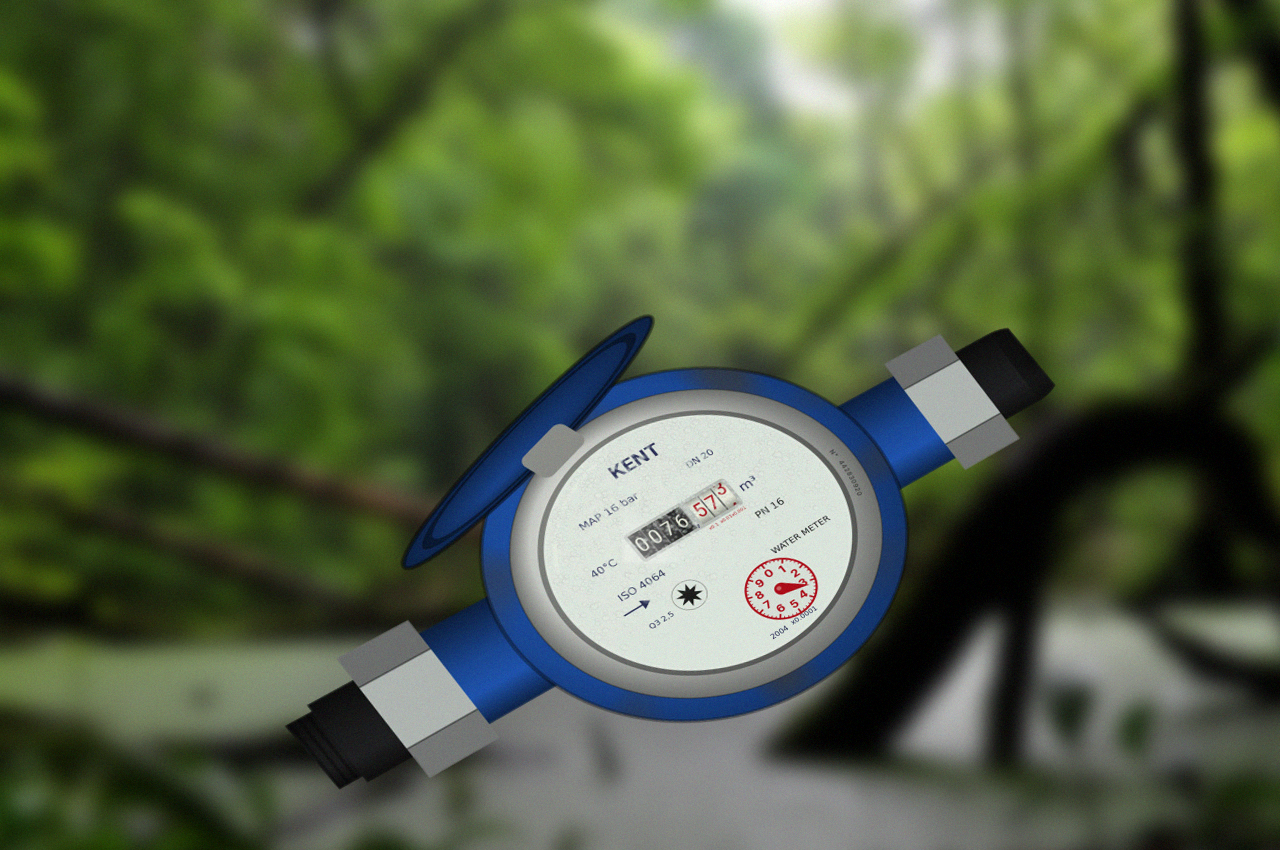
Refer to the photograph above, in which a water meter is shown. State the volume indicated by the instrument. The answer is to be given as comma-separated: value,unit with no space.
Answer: 76.5733,m³
